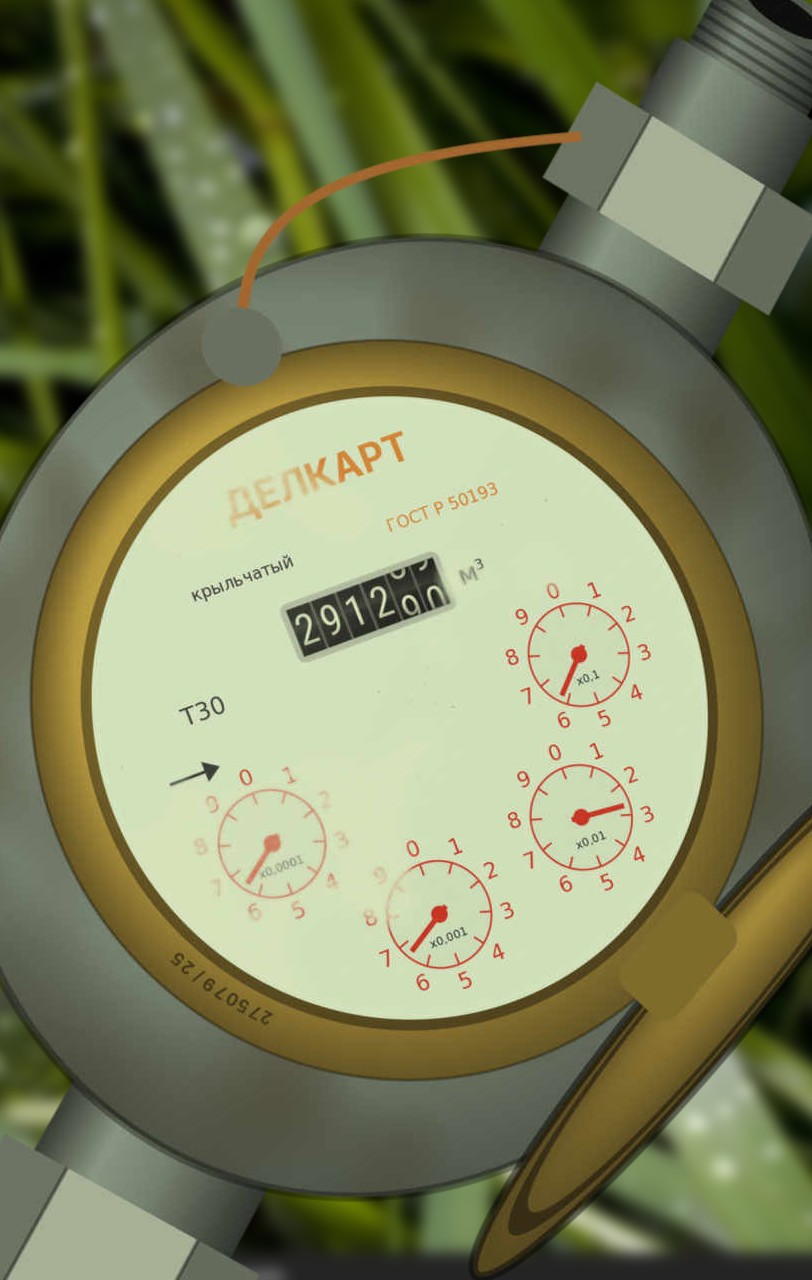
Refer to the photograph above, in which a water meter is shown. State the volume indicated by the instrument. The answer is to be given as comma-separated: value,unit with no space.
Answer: 291289.6266,m³
